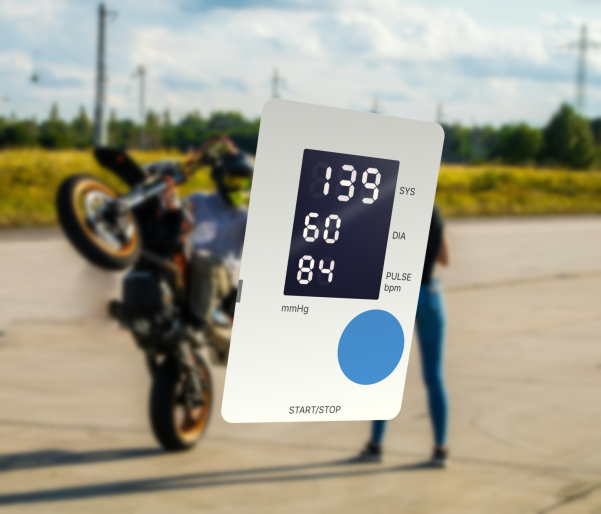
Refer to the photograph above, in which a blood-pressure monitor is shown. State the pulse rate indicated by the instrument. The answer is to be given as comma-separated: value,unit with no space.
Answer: 84,bpm
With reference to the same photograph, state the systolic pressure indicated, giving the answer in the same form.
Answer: 139,mmHg
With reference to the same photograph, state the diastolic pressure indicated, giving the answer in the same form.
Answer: 60,mmHg
